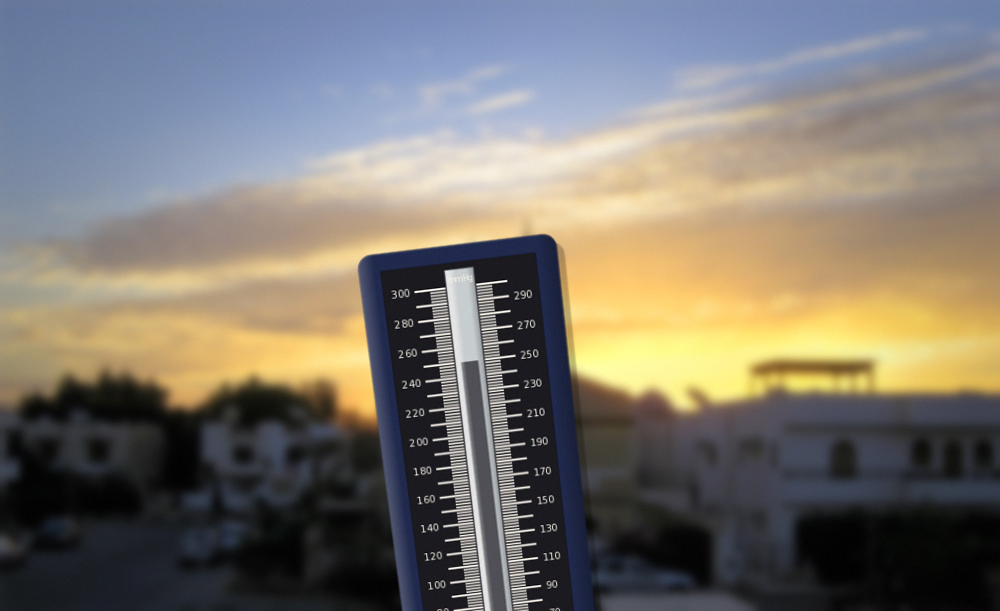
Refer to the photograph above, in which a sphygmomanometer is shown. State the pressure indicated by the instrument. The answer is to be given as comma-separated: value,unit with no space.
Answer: 250,mmHg
